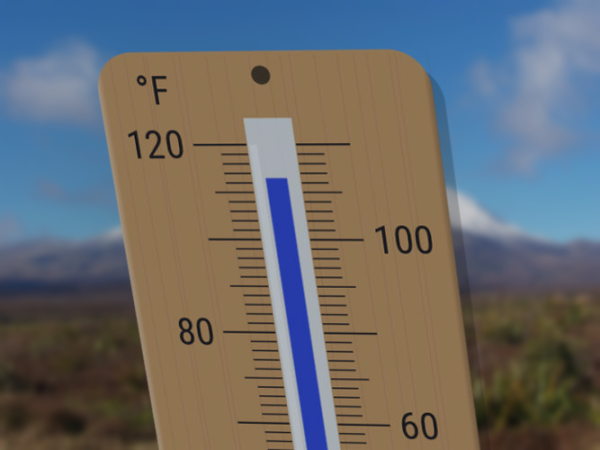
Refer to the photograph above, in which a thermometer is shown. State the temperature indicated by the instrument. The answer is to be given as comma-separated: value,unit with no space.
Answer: 113,°F
